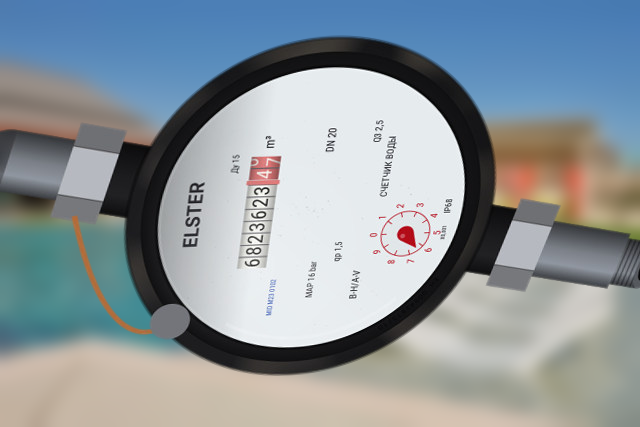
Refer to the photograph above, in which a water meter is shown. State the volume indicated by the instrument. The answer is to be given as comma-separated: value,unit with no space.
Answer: 6823623.466,m³
